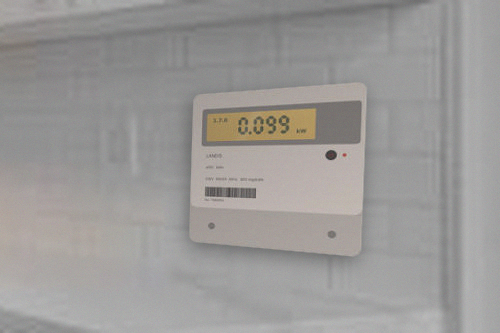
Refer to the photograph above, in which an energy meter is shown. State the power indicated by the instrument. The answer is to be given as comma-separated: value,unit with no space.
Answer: 0.099,kW
